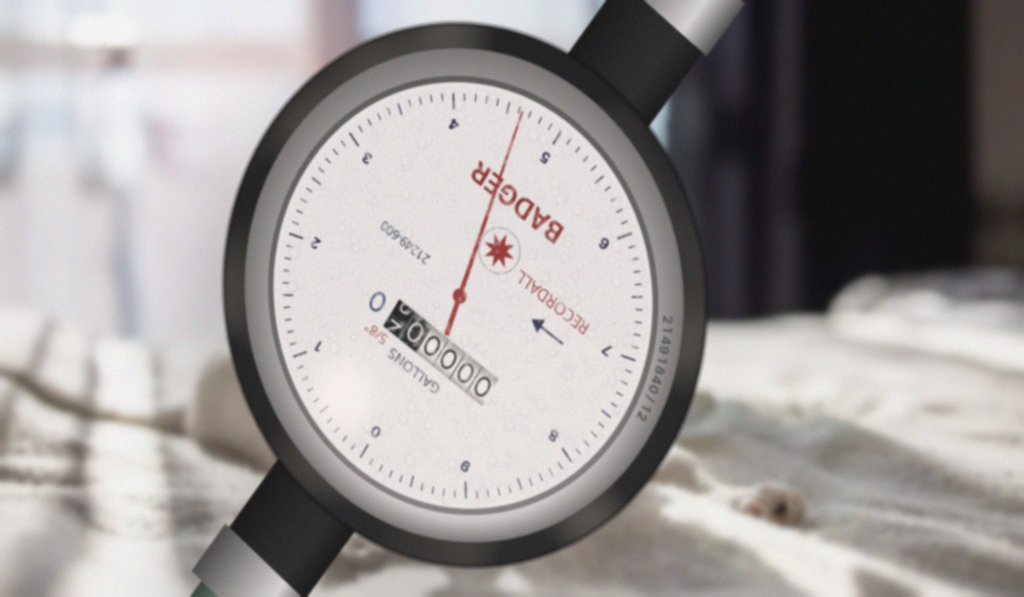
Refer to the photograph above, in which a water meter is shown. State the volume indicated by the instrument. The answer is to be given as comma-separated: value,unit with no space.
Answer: 24.6,gal
